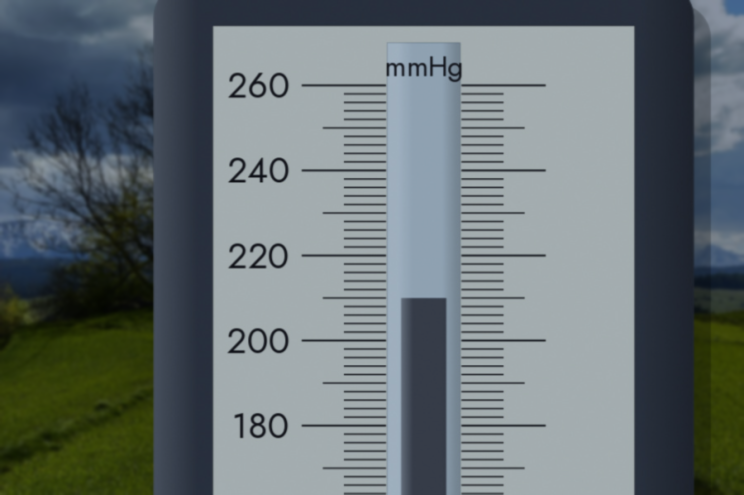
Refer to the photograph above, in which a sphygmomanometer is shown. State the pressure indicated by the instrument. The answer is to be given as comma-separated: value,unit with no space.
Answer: 210,mmHg
